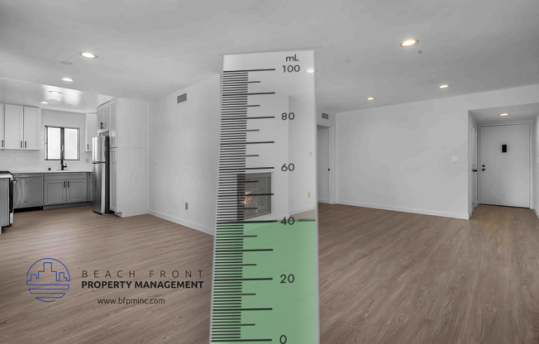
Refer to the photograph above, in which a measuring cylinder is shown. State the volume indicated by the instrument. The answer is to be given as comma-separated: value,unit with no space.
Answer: 40,mL
